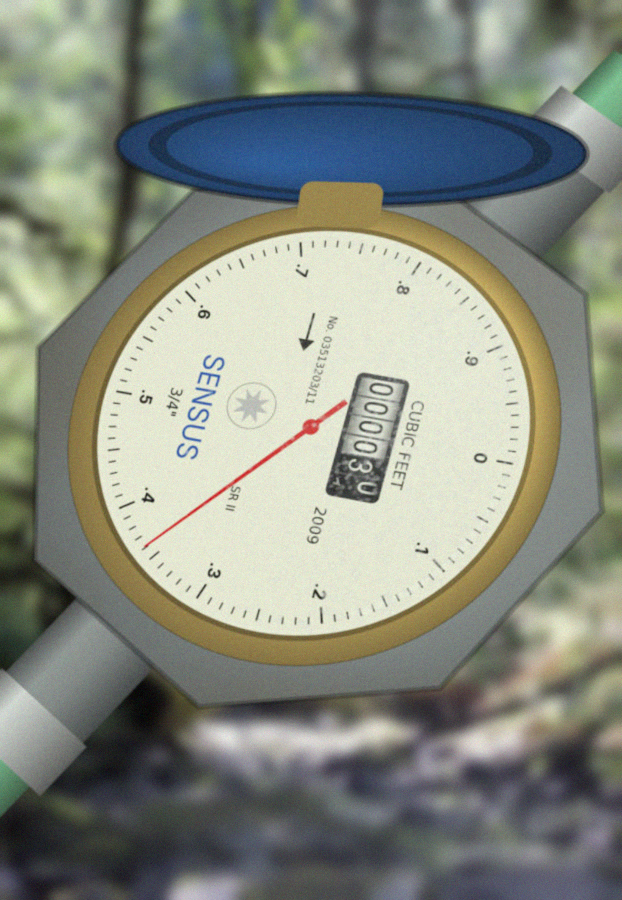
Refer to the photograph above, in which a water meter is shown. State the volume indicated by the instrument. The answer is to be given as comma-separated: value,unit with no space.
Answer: 30.36,ft³
